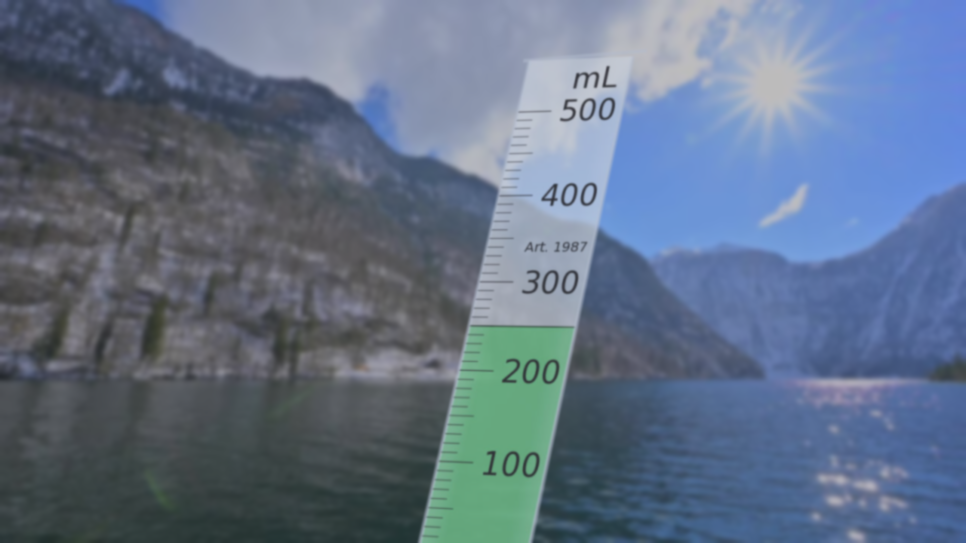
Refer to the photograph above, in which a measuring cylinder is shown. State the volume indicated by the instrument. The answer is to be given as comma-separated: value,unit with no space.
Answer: 250,mL
